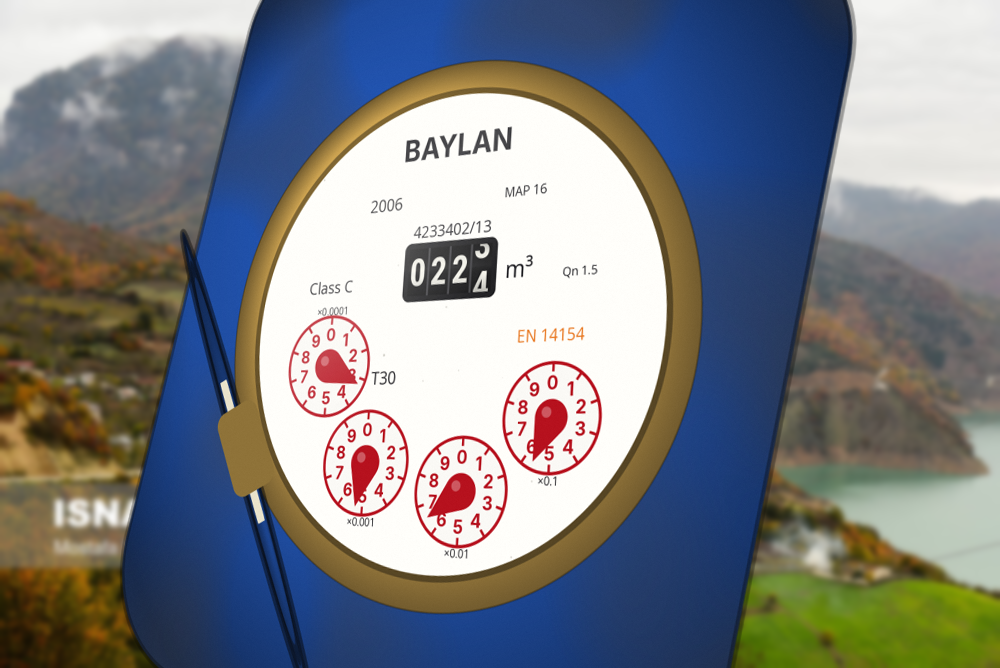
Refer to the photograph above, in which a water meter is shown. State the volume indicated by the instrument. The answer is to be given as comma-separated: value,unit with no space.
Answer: 223.5653,m³
